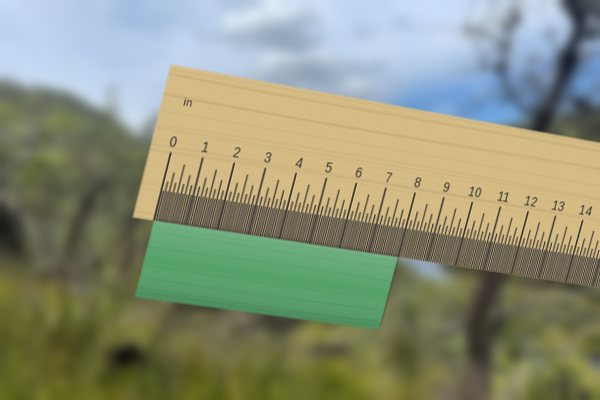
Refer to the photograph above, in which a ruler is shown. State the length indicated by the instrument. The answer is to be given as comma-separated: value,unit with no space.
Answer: 8,in
